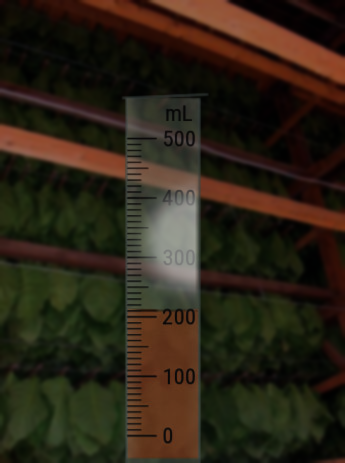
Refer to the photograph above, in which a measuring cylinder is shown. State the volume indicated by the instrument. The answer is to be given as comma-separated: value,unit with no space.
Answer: 210,mL
